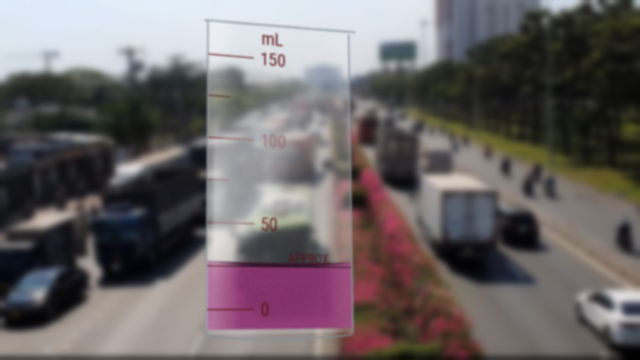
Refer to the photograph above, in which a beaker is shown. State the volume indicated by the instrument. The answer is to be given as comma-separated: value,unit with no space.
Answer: 25,mL
